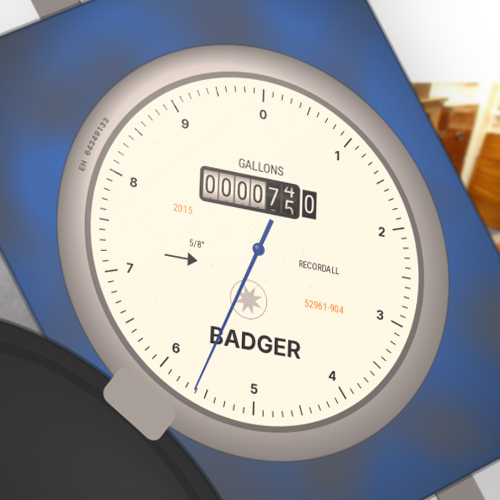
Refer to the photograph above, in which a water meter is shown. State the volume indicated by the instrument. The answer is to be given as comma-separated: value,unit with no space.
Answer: 745.6,gal
